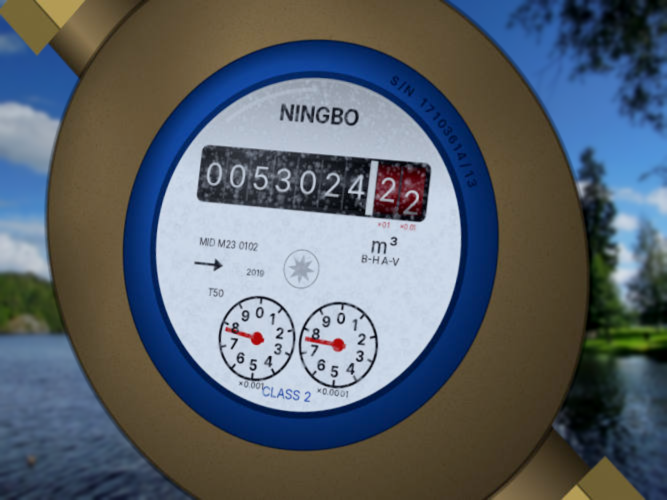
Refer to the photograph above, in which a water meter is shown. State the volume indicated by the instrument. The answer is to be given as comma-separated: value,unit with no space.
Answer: 53024.2177,m³
